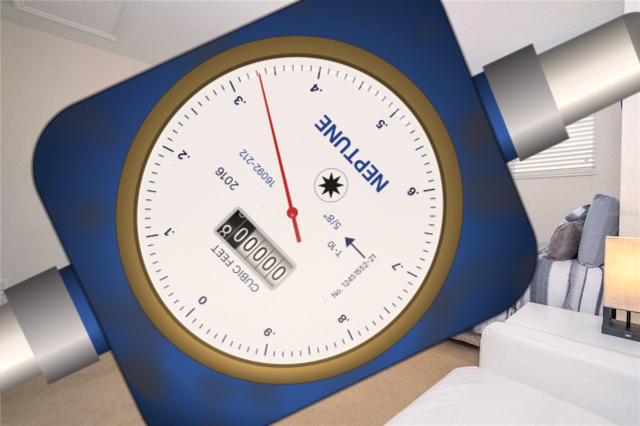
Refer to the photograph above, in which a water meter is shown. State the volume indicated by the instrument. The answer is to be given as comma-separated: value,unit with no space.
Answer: 8.33,ft³
